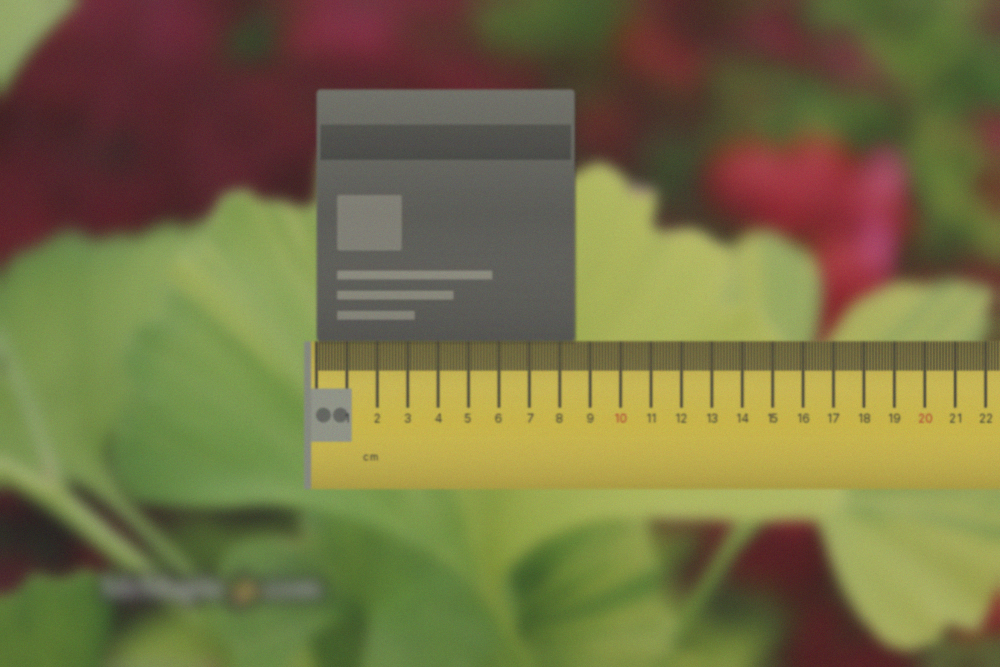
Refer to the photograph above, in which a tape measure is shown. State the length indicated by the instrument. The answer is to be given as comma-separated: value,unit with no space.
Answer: 8.5,cm
